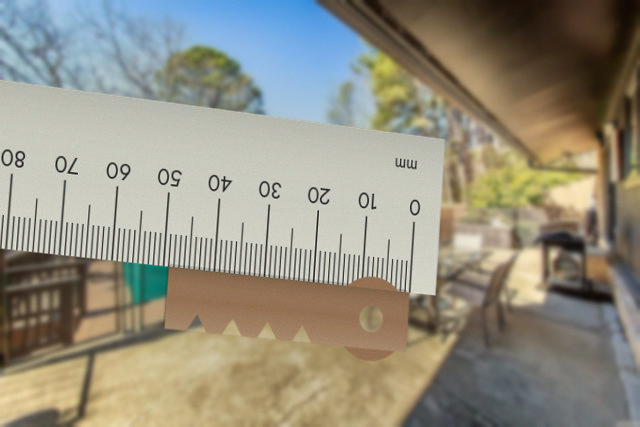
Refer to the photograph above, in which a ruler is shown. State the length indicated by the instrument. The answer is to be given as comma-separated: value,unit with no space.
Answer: 49,mm
